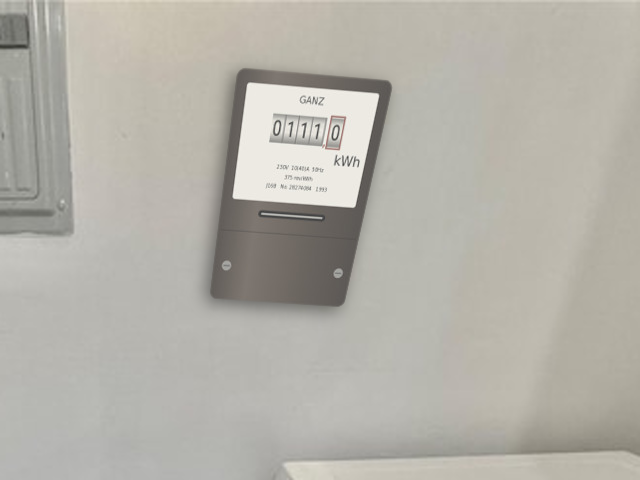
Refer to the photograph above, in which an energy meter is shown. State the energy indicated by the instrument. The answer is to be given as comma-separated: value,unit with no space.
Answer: 111.0,kWh
